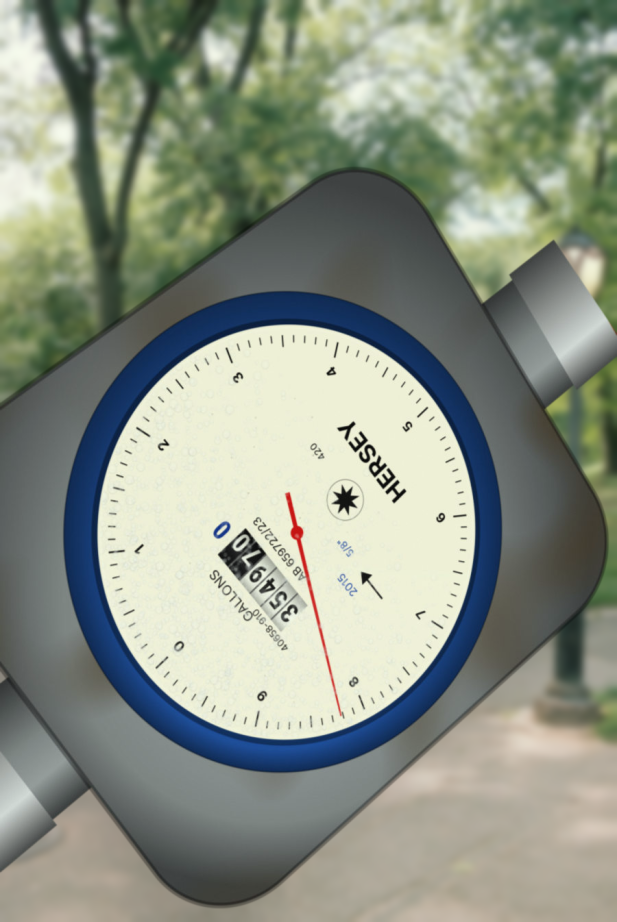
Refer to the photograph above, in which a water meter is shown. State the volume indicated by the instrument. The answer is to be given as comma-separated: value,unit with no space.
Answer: 3549698.2,gal
